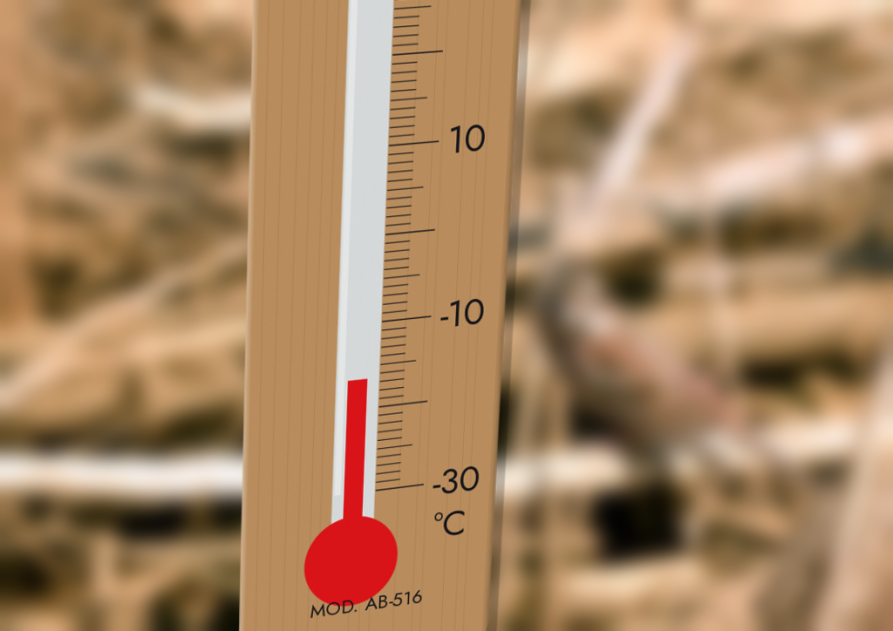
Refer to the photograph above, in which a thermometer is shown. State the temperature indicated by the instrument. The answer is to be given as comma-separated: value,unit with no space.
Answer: -16.5,°C
